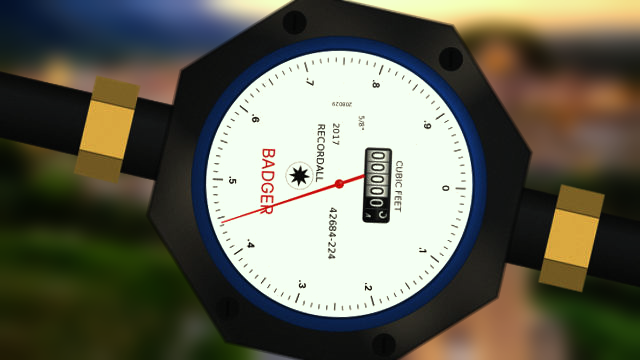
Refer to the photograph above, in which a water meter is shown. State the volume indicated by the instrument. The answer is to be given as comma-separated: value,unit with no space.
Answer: 3.44,ft³
